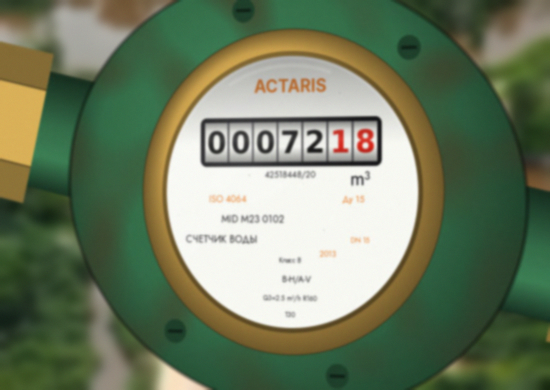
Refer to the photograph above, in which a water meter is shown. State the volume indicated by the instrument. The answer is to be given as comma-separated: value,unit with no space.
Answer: 72.18,m³
